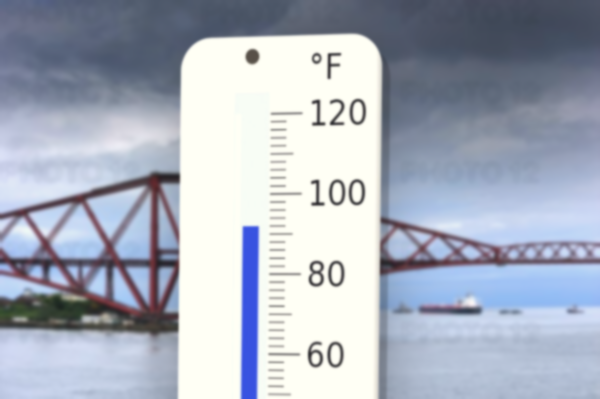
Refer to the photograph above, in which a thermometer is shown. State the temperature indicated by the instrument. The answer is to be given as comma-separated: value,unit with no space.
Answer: 92,°F
